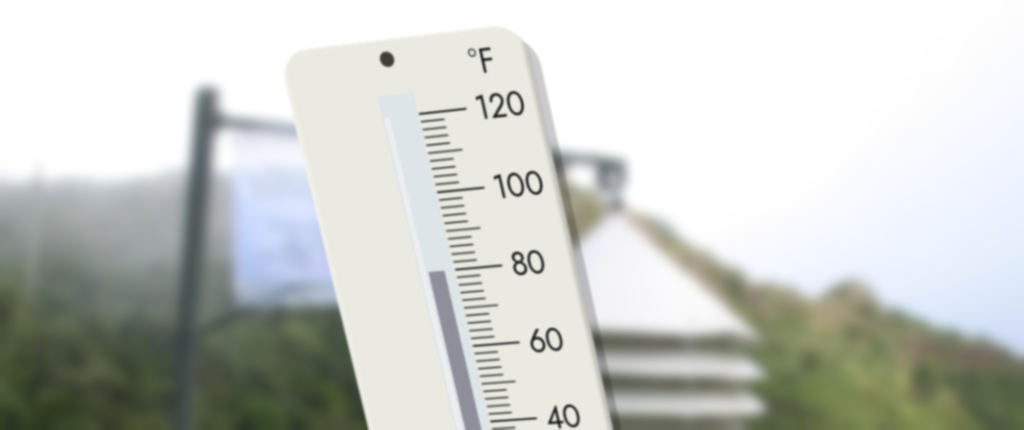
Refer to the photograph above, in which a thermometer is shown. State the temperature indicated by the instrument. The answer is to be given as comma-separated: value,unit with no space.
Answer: 80,°F
